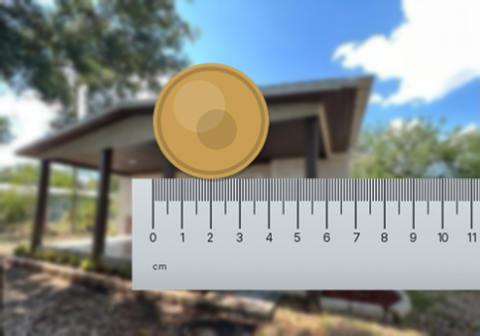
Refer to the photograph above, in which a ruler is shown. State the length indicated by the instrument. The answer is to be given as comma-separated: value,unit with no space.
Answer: 4,cm
